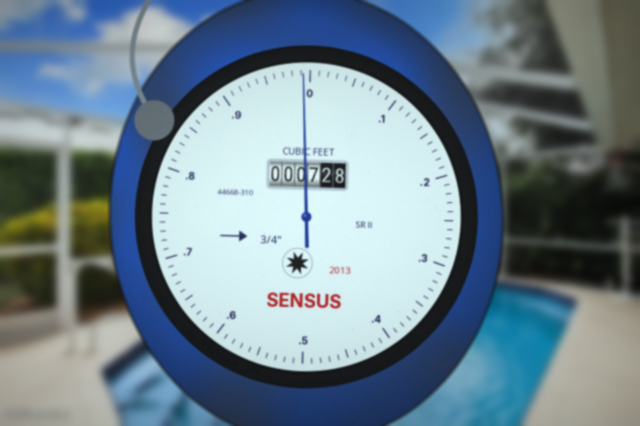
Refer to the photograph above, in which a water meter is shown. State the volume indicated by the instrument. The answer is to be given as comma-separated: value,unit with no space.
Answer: 727.99,ft³
